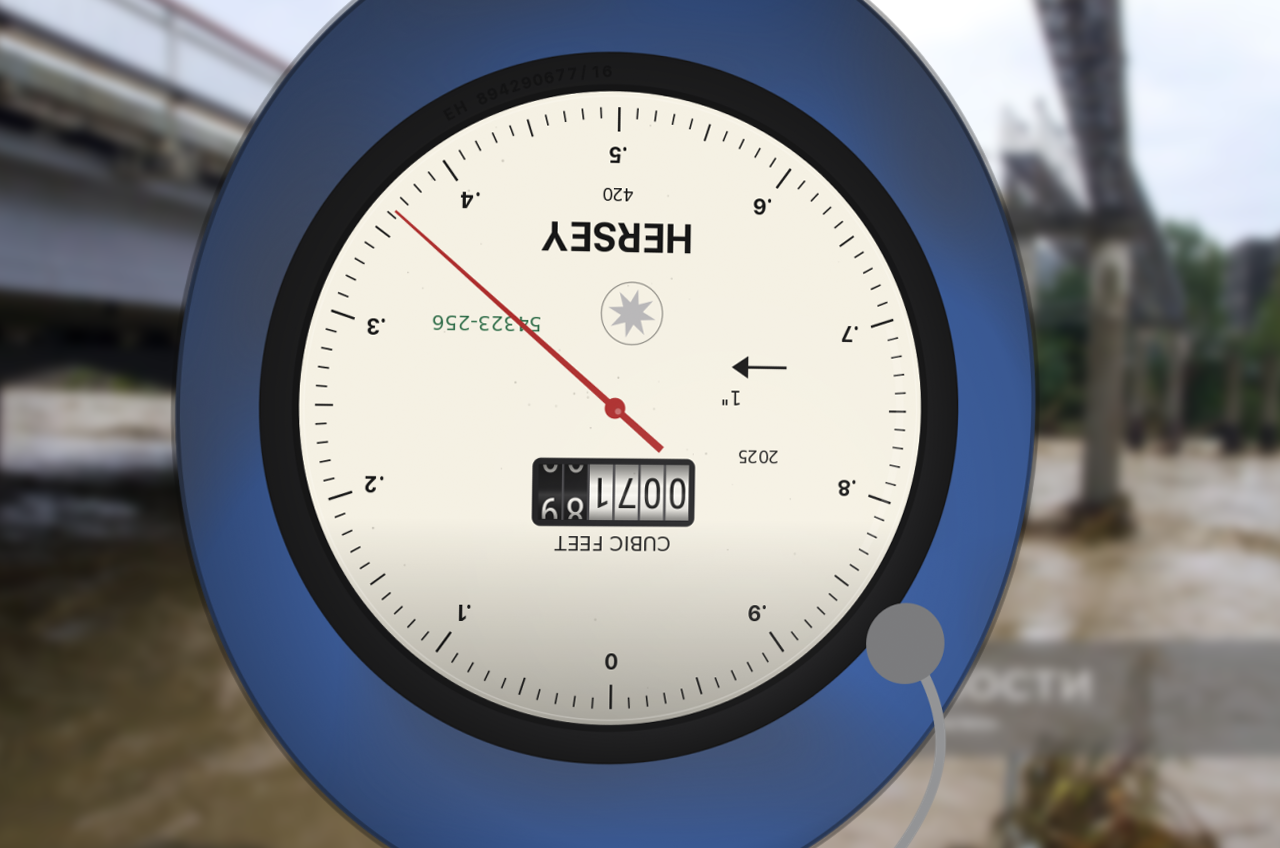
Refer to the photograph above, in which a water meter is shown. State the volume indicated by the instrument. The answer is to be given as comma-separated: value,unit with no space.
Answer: 7189.36,ft³
